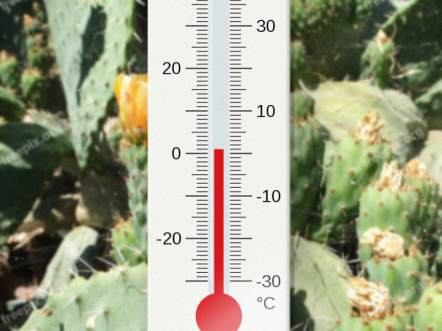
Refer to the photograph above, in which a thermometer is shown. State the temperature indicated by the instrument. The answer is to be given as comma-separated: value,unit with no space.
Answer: 1,°C
